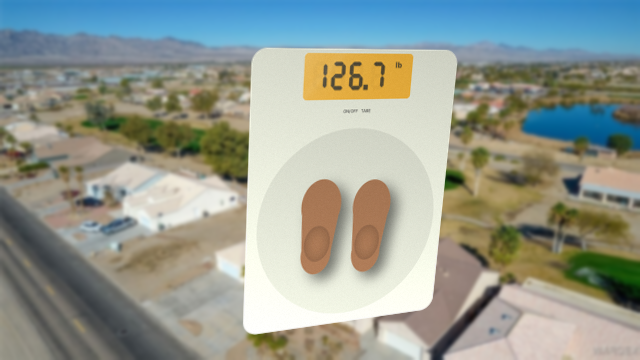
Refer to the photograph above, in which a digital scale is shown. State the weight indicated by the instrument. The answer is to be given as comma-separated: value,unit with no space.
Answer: 126.7,lb
